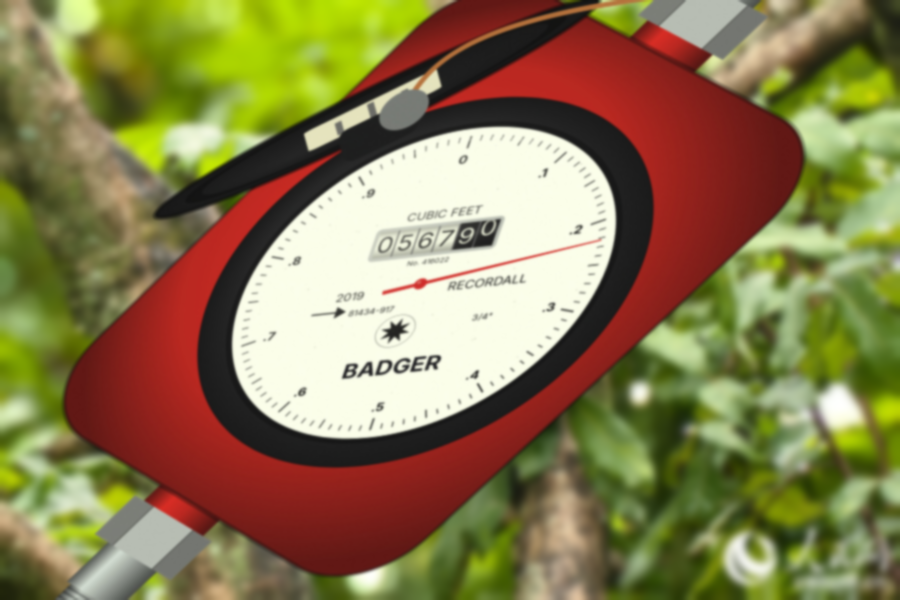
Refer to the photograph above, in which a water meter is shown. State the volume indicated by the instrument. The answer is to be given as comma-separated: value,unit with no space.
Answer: 56790.22,ft³
